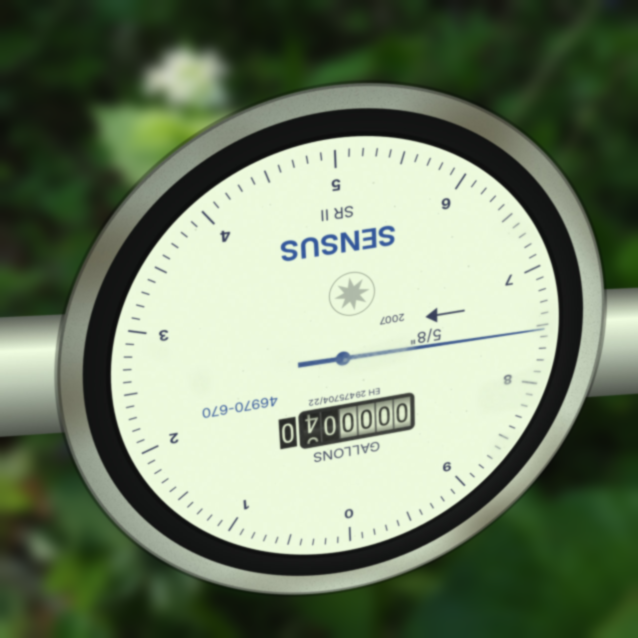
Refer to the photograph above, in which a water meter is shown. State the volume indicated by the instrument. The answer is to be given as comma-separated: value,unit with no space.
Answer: 37.5,gal
